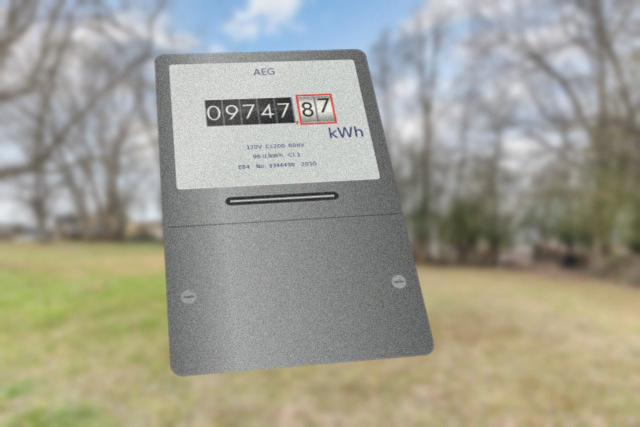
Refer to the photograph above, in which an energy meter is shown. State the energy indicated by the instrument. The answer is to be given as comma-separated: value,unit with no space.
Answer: 9747.87,kWh
